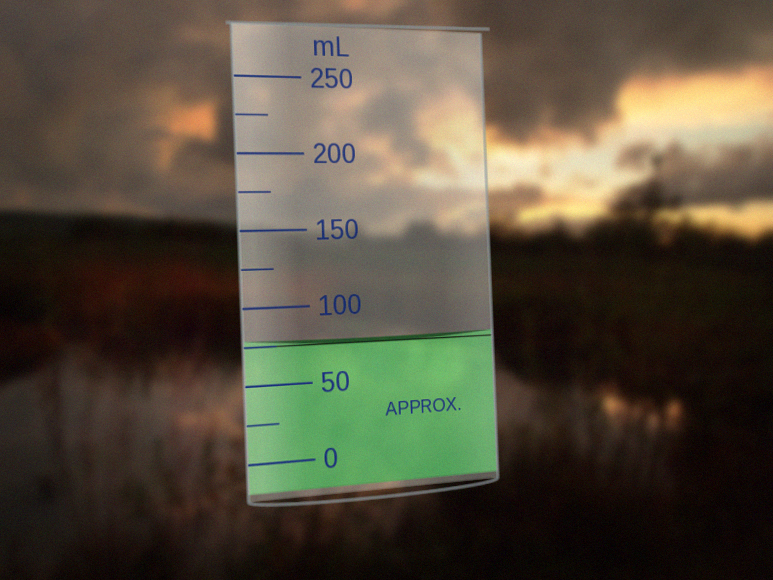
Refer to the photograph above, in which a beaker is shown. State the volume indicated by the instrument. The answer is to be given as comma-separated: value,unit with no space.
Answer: 75,mL
